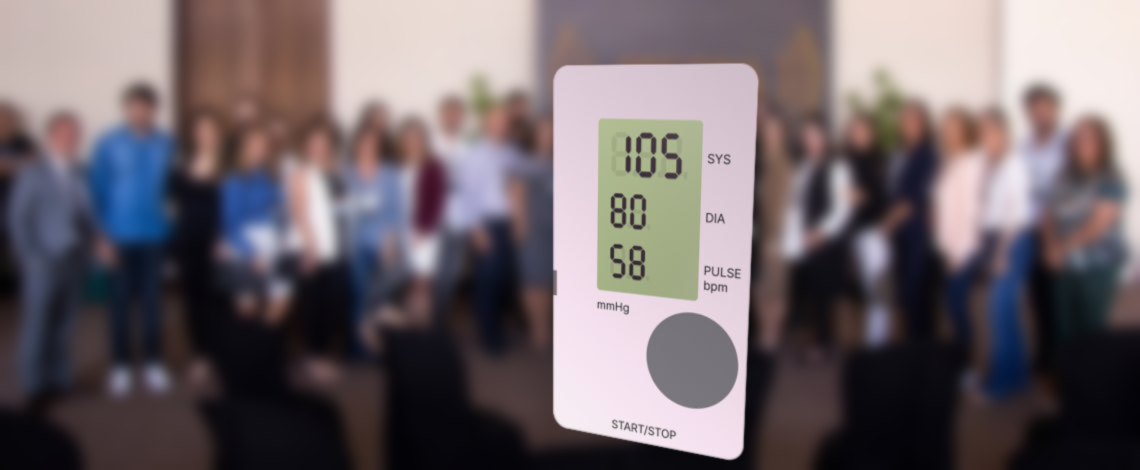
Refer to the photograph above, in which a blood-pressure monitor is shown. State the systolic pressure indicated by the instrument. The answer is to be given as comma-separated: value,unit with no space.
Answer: 105,mmHg
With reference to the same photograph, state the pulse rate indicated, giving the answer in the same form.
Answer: 58,bpm
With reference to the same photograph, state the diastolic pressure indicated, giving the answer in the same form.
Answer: 80,mmHg
